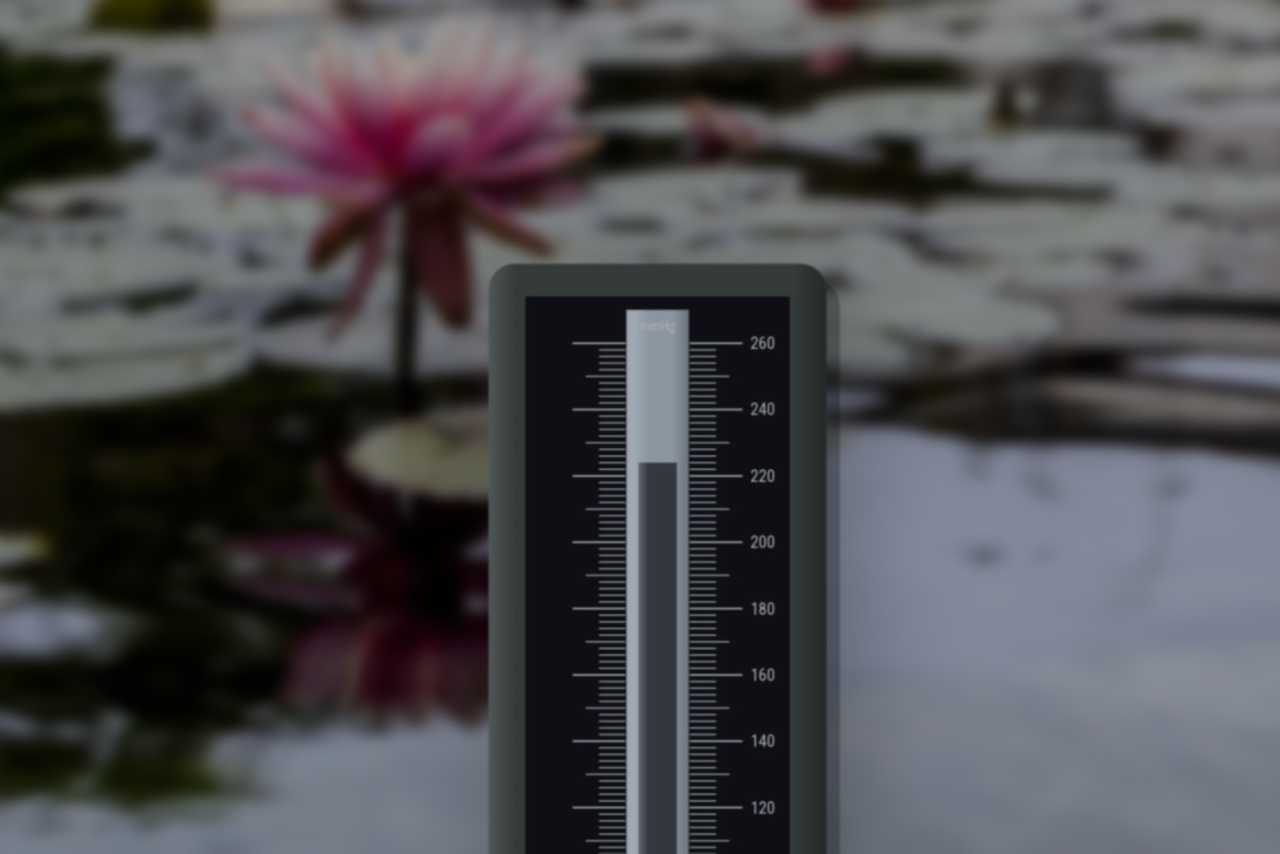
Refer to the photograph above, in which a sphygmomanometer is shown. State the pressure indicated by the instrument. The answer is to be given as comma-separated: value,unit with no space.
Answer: 224,mmHg
